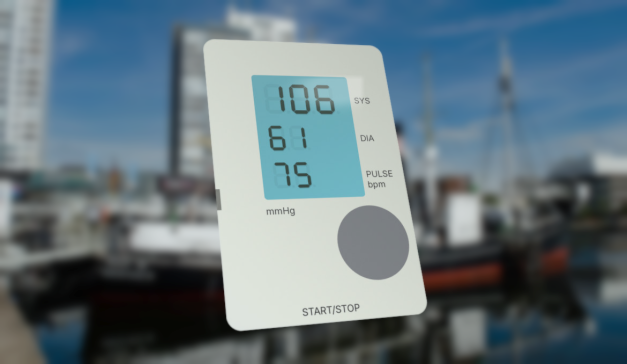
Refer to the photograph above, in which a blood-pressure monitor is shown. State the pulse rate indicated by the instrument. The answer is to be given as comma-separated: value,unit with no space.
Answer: 75,bpm
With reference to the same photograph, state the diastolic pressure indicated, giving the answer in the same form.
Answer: 61,mmHg
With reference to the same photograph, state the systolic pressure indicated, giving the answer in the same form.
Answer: 106,mmHg
